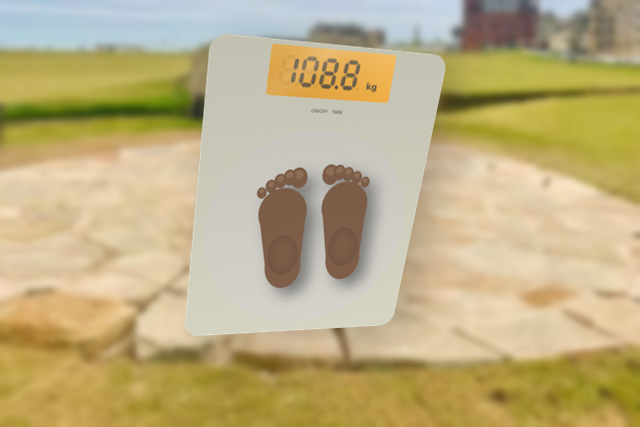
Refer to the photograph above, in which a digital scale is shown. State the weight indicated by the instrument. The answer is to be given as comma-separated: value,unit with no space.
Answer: 108.8,kg
